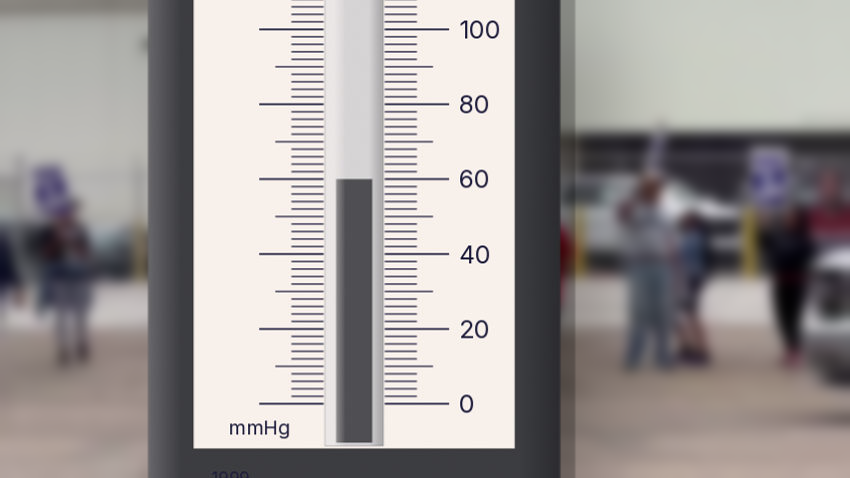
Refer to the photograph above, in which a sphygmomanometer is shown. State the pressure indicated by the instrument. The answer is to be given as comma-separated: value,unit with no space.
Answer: 60,mmHg
